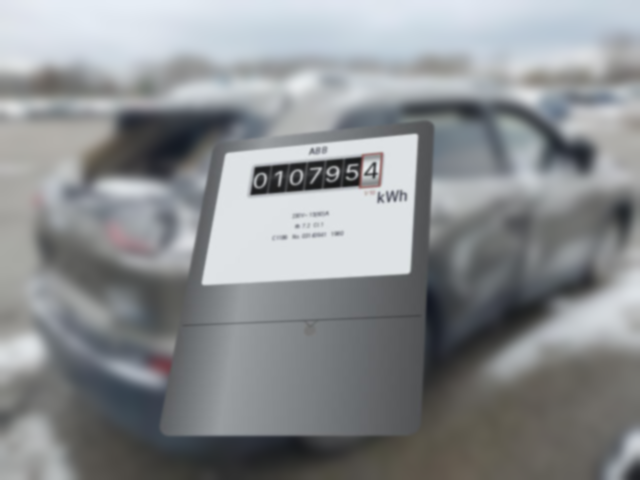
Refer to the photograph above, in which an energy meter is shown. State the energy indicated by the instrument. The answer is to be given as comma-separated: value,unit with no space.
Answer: 10795.4,kWh
